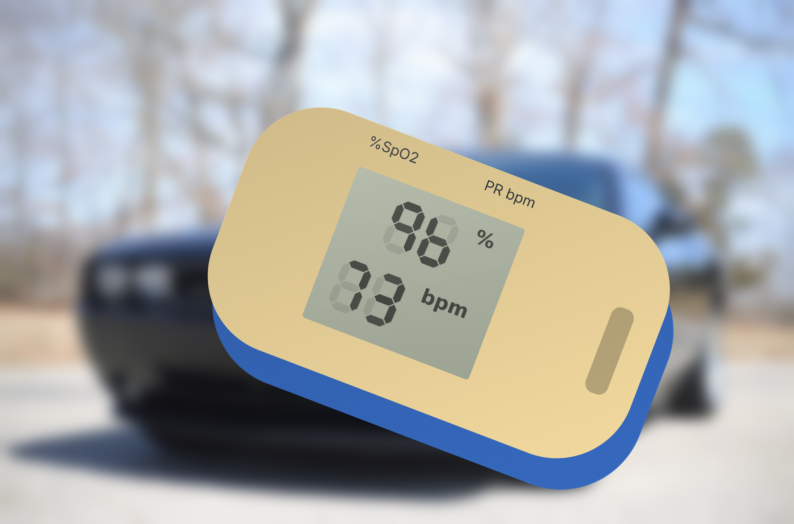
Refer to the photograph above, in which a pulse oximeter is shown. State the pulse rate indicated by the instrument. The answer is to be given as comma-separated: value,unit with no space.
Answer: 73,bpm
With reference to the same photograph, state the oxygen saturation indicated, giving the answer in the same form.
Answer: 96,%
